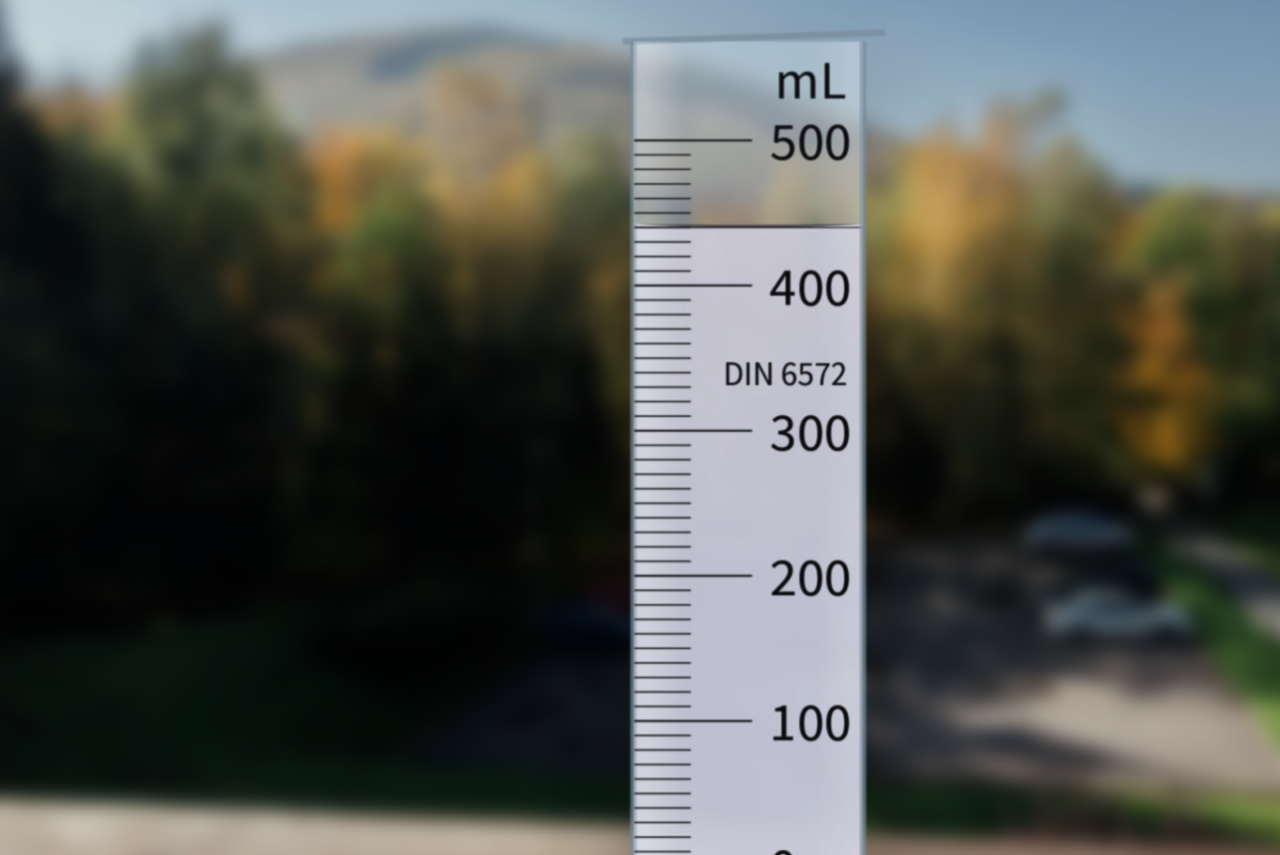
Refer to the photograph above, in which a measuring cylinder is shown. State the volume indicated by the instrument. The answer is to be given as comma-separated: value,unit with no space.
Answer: 440,mL
